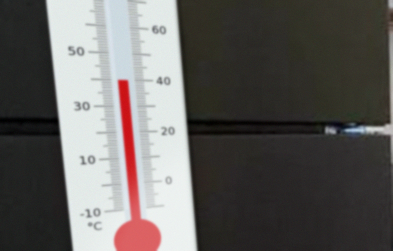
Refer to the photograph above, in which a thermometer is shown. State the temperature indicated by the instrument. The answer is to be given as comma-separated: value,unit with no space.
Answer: 40,°C
